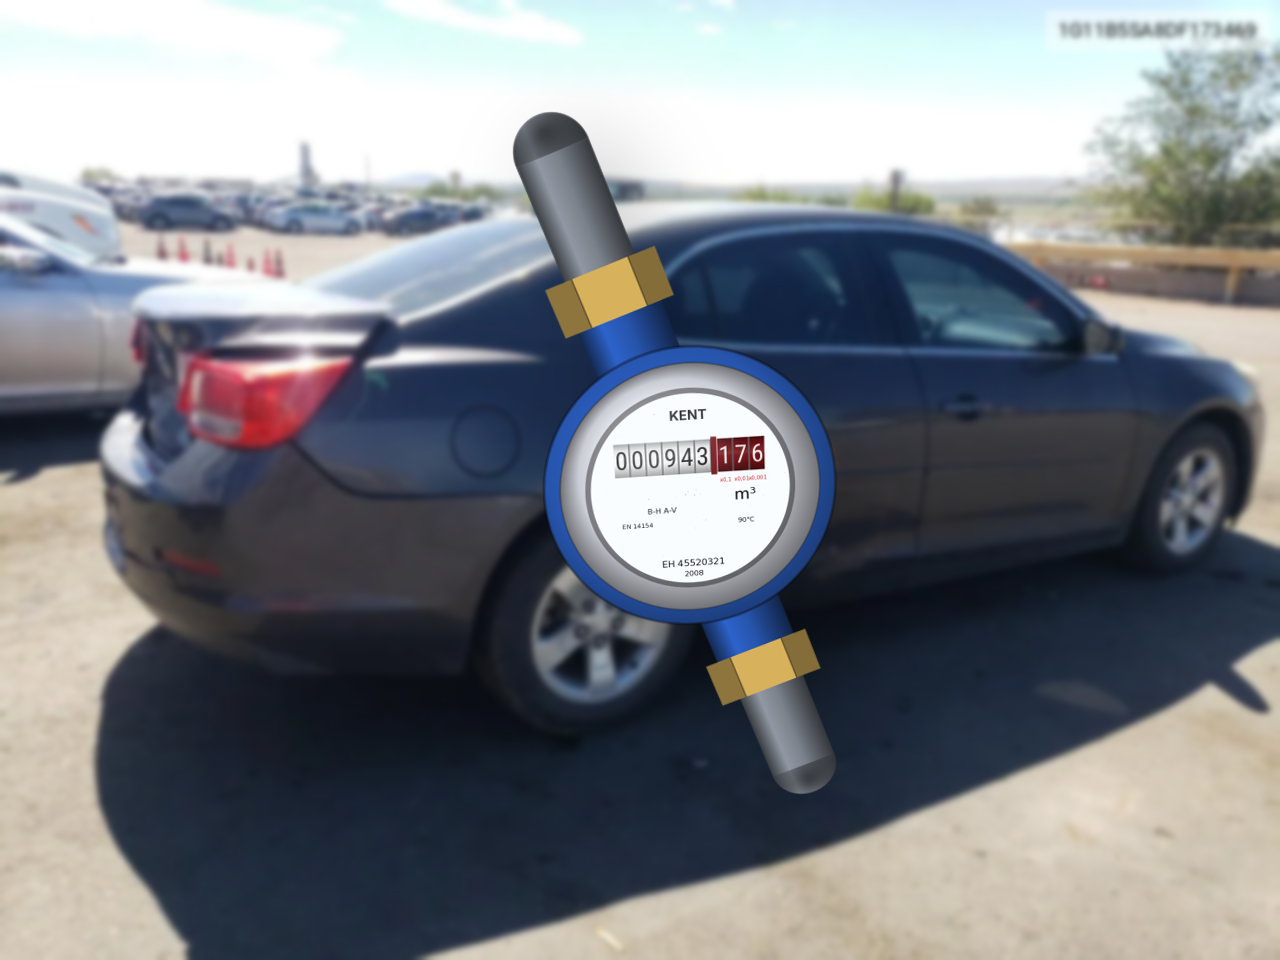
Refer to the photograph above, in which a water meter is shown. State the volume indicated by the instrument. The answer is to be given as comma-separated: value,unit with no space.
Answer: 943.176,m³
